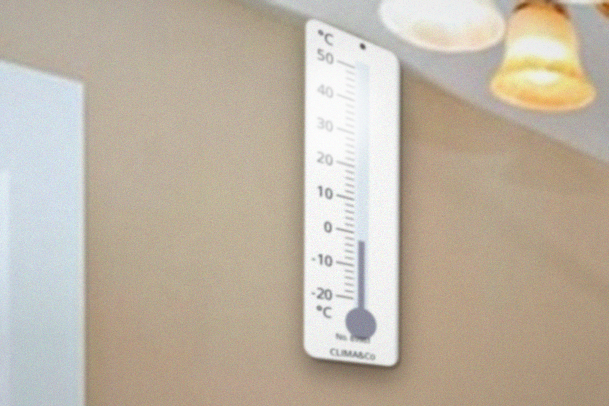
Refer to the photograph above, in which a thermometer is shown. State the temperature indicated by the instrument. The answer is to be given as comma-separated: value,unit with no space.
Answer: -2,°C
